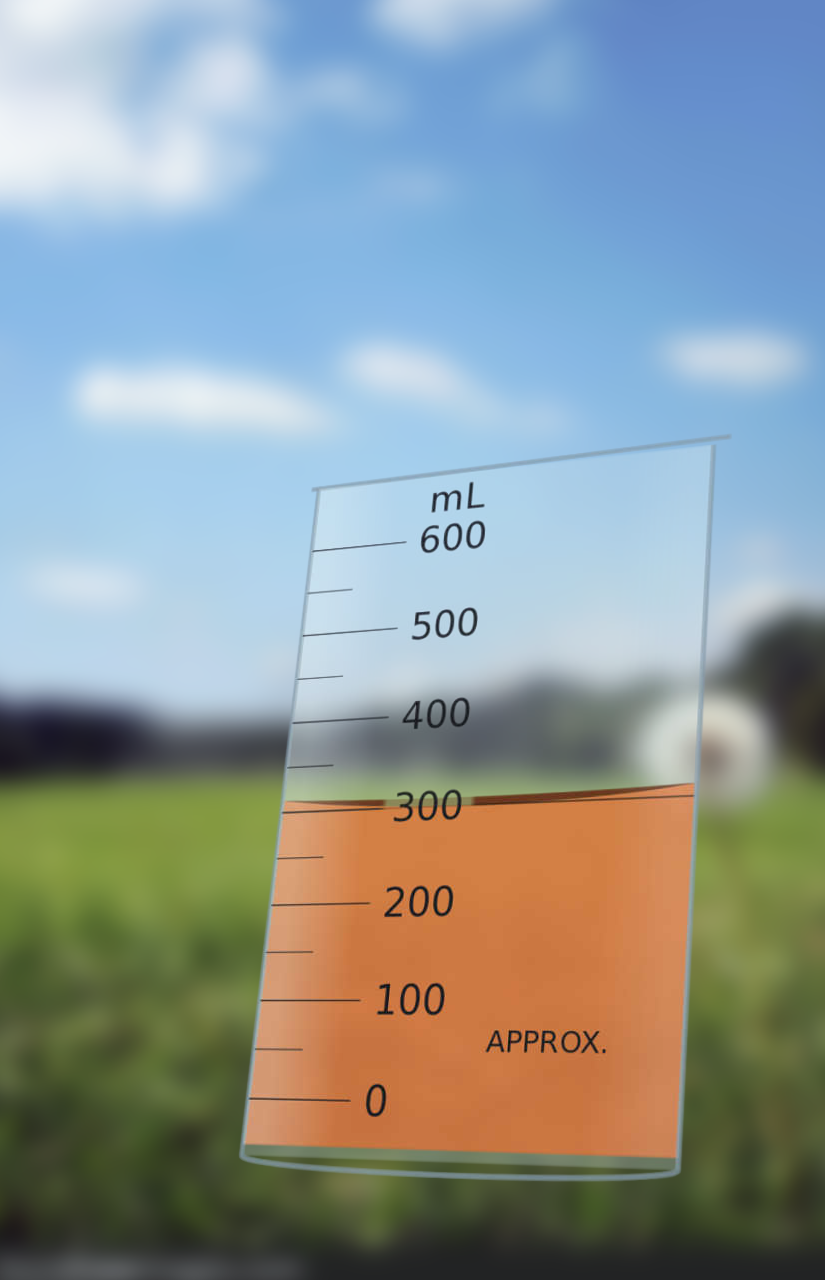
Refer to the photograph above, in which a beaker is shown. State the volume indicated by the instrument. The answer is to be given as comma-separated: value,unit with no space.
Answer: 300,mL
